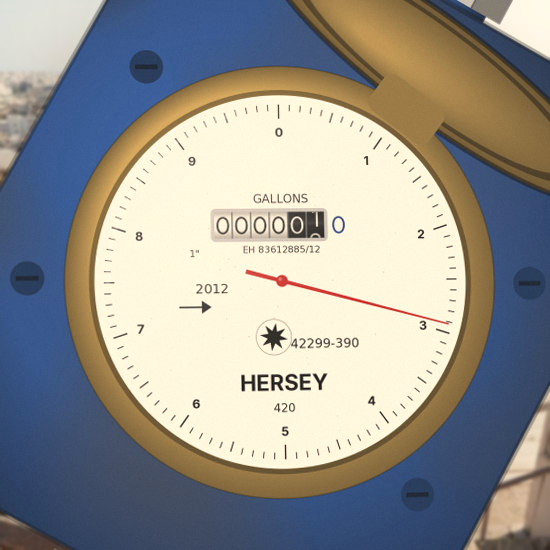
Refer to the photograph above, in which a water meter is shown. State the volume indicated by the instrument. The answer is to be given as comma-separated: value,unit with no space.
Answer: 12.9,gal
